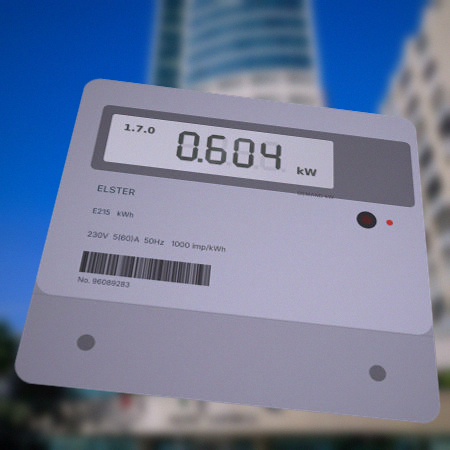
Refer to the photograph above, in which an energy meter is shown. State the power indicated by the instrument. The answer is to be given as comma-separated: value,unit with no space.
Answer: 0.604,kW
